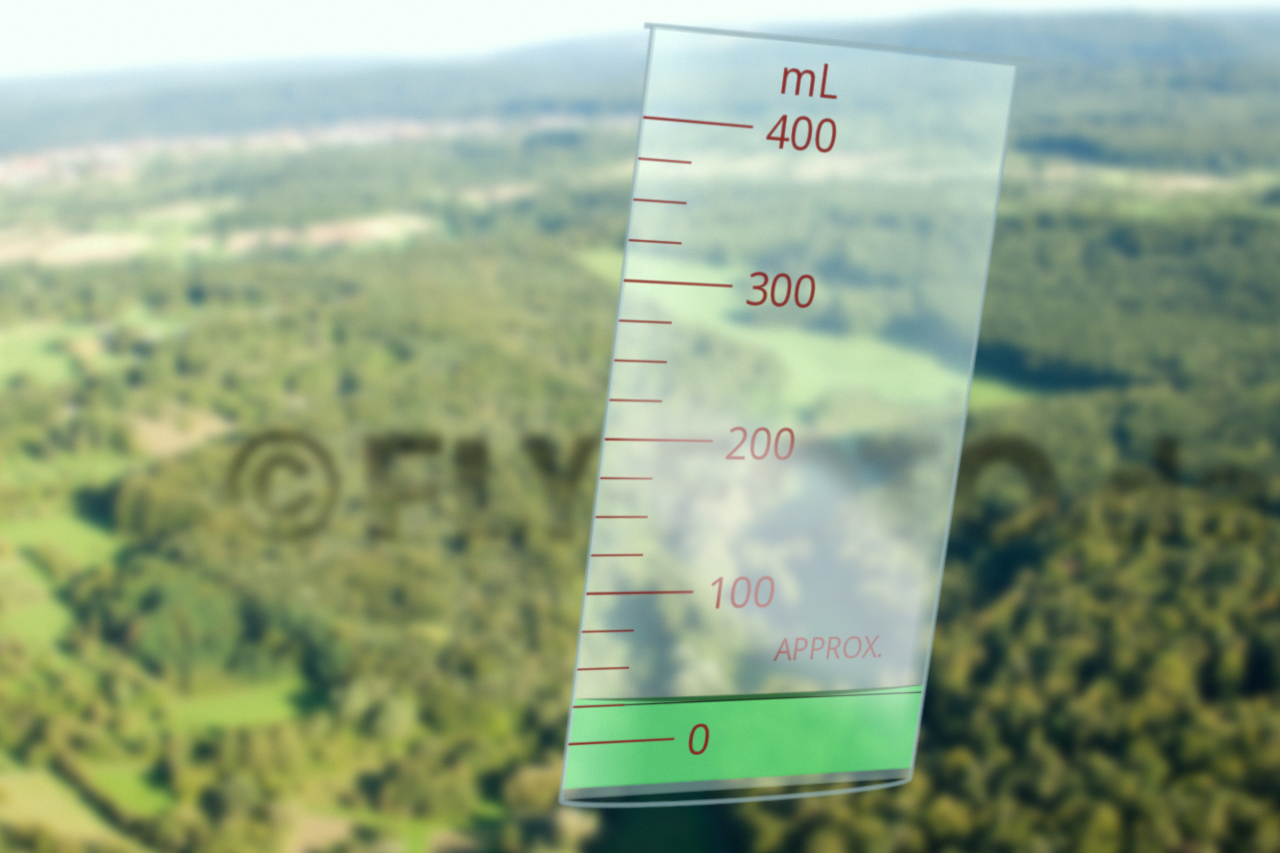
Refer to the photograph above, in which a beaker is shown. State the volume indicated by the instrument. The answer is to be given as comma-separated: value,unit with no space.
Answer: 25,mL
